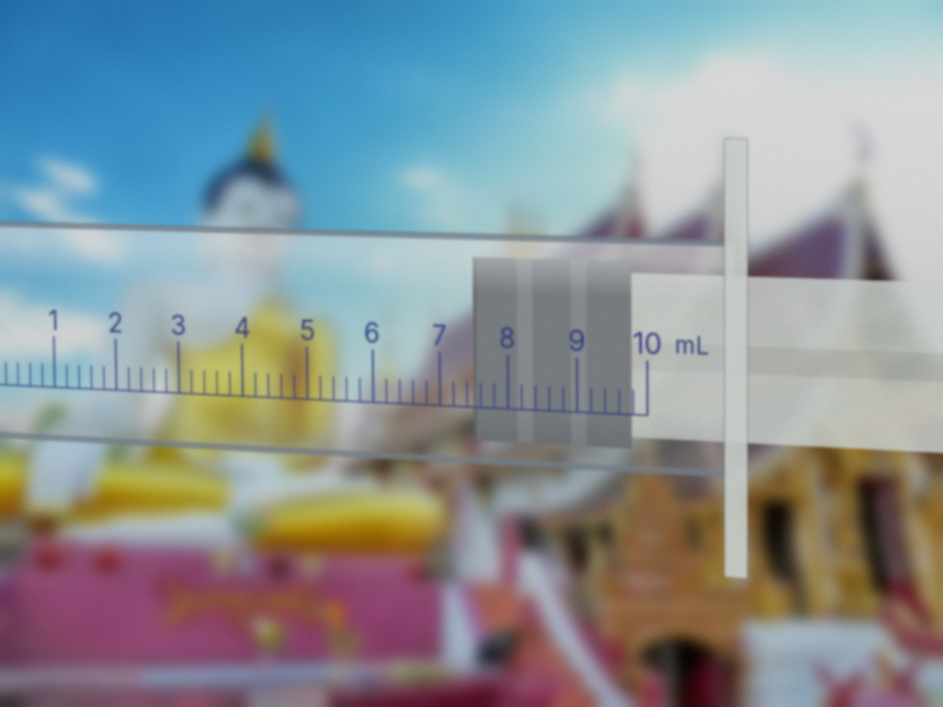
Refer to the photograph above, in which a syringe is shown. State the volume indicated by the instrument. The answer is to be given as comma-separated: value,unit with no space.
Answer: 7.5,mL
